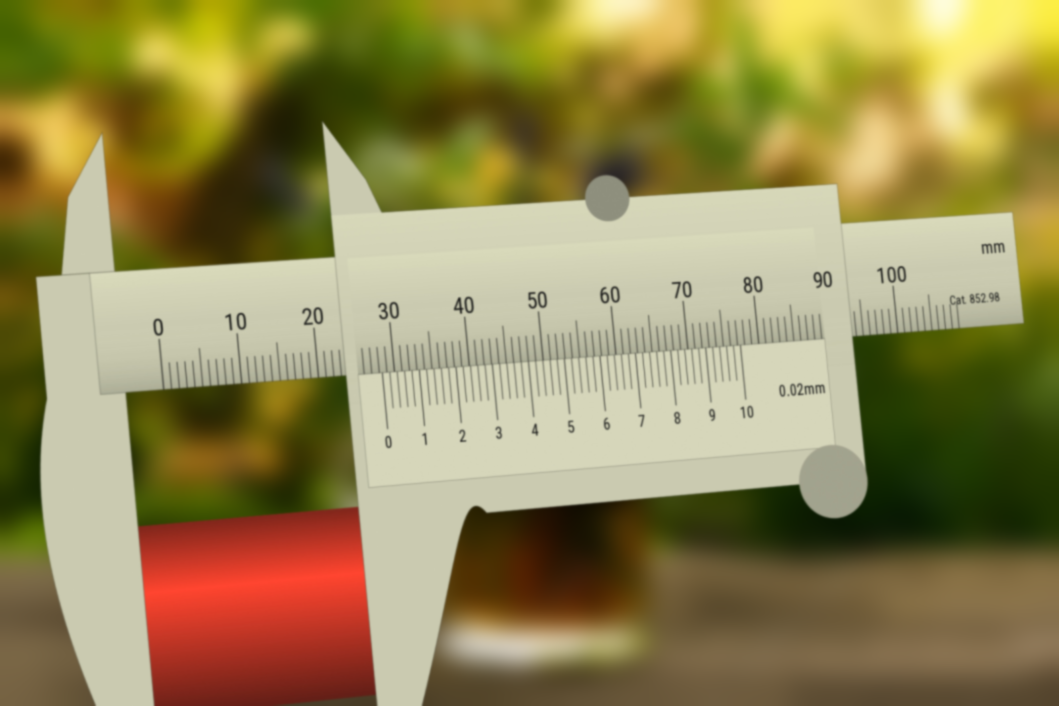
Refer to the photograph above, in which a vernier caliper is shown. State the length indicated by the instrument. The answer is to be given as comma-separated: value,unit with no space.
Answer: 28.4,mm
